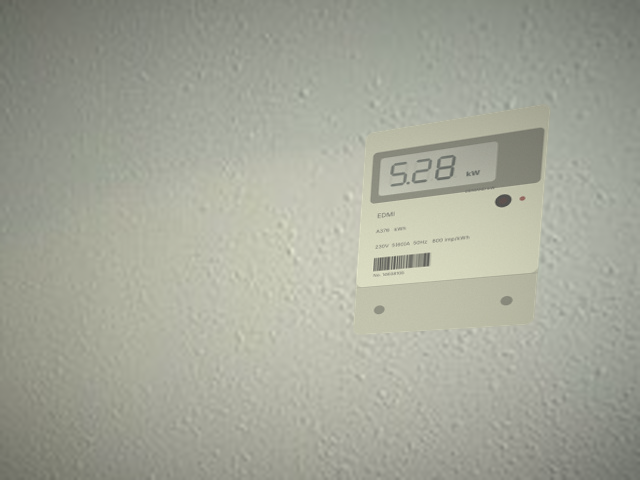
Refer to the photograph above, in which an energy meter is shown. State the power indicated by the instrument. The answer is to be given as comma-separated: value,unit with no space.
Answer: 5.28,kW
